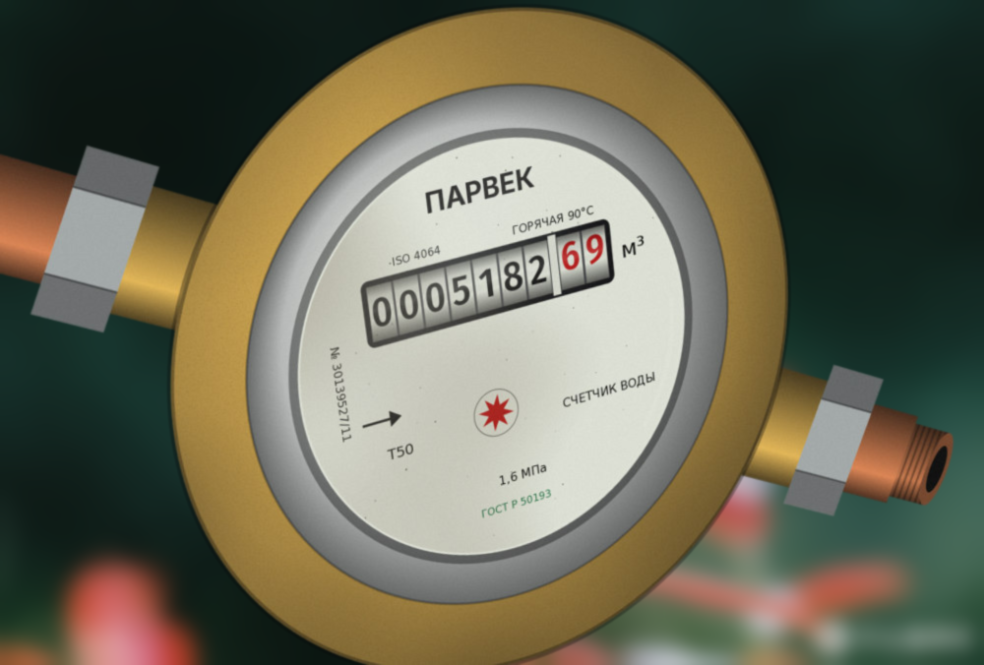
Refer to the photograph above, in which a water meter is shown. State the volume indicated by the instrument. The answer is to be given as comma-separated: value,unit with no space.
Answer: 5182.69,m³
